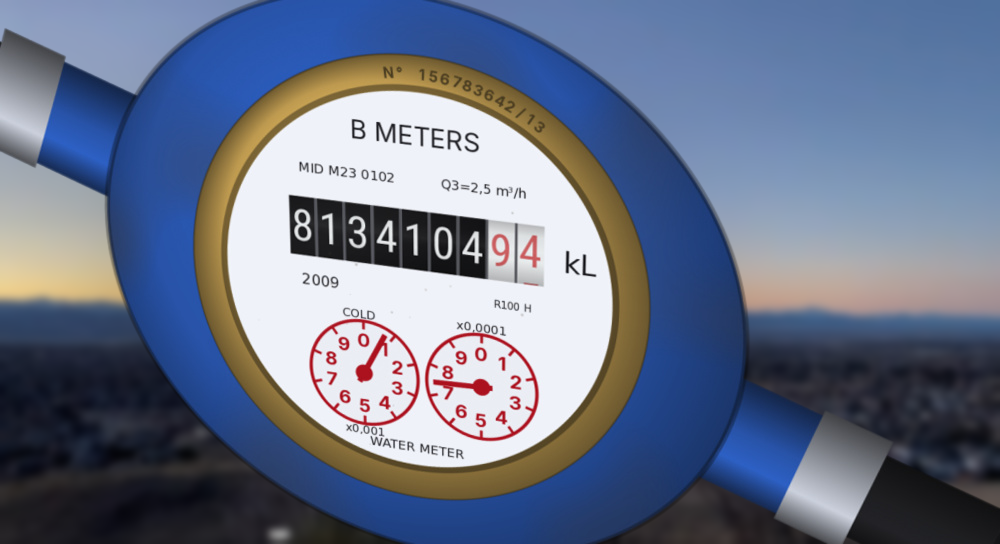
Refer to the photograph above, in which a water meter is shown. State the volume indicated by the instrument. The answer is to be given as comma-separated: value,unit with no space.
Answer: 8134104.9407,kL
